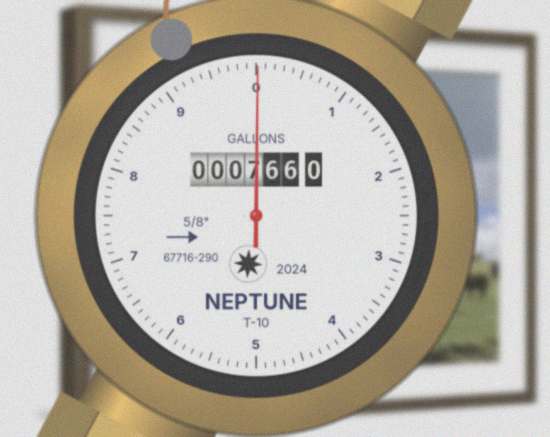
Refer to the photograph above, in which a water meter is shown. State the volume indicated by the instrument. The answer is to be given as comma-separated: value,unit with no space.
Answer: 7660.0,gal
